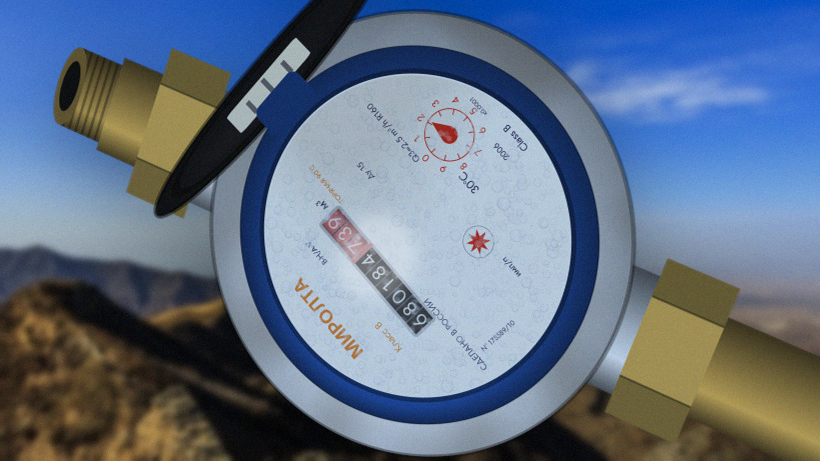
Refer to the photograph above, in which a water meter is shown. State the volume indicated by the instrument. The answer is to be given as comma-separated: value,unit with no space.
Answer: 680184.7392,m³
